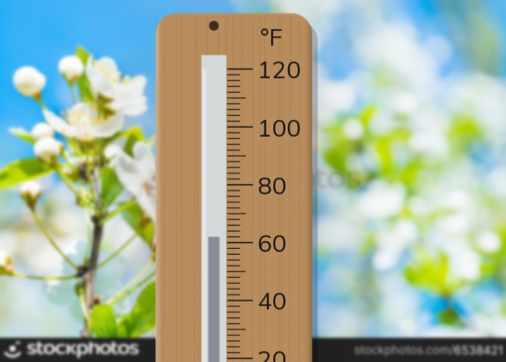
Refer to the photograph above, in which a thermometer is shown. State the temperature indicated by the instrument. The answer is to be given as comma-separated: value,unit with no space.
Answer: 62,°F
